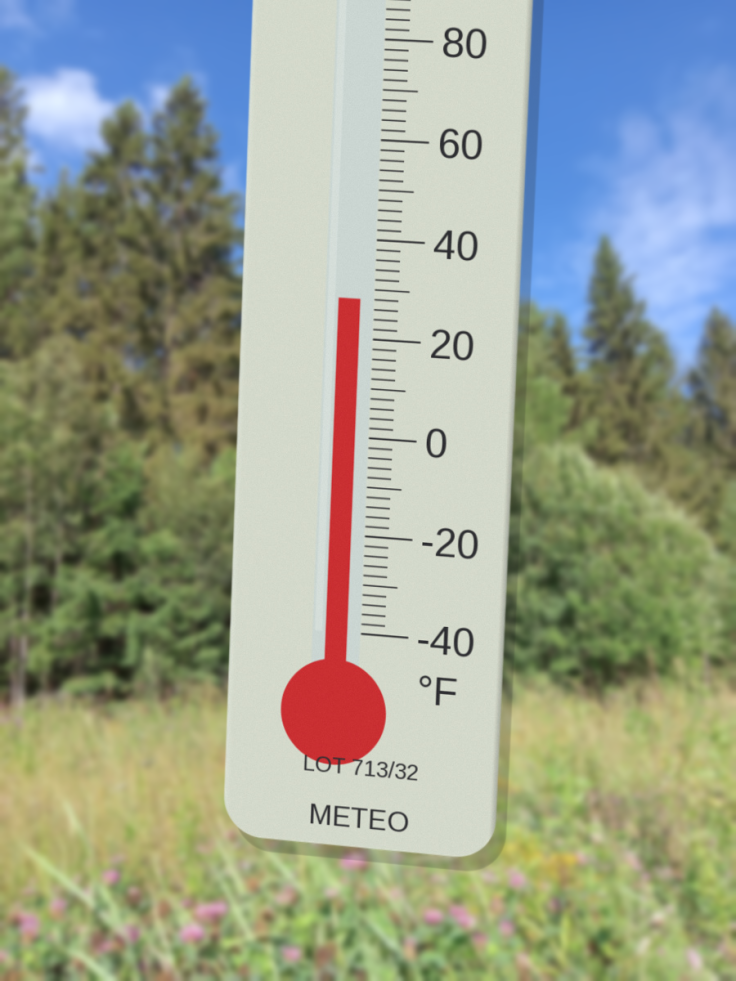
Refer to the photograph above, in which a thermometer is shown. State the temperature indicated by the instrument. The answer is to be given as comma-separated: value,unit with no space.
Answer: 28,°F
